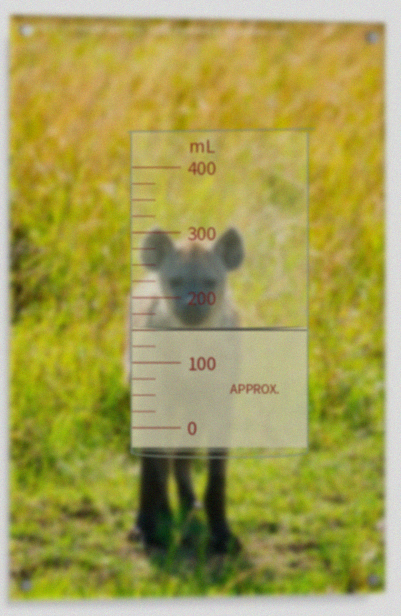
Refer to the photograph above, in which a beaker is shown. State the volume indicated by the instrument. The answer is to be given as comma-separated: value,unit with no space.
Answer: 150,mL
